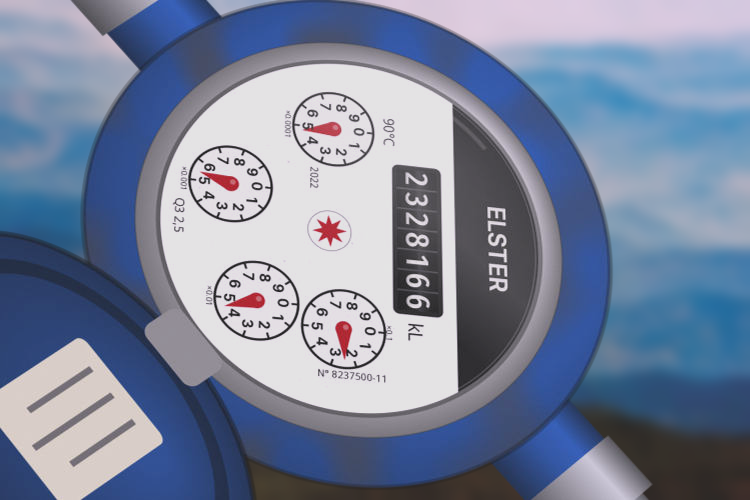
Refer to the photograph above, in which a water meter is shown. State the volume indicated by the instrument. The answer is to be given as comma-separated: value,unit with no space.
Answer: 2328166.2454,kL
